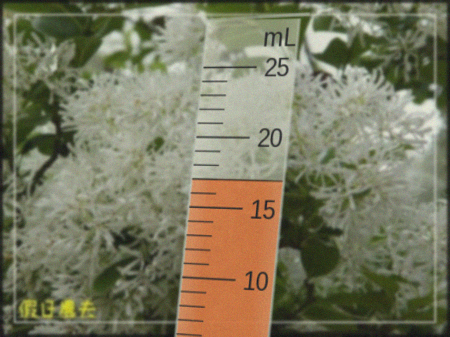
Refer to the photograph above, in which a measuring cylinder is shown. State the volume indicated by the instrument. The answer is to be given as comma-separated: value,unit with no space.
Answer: 17,mL
